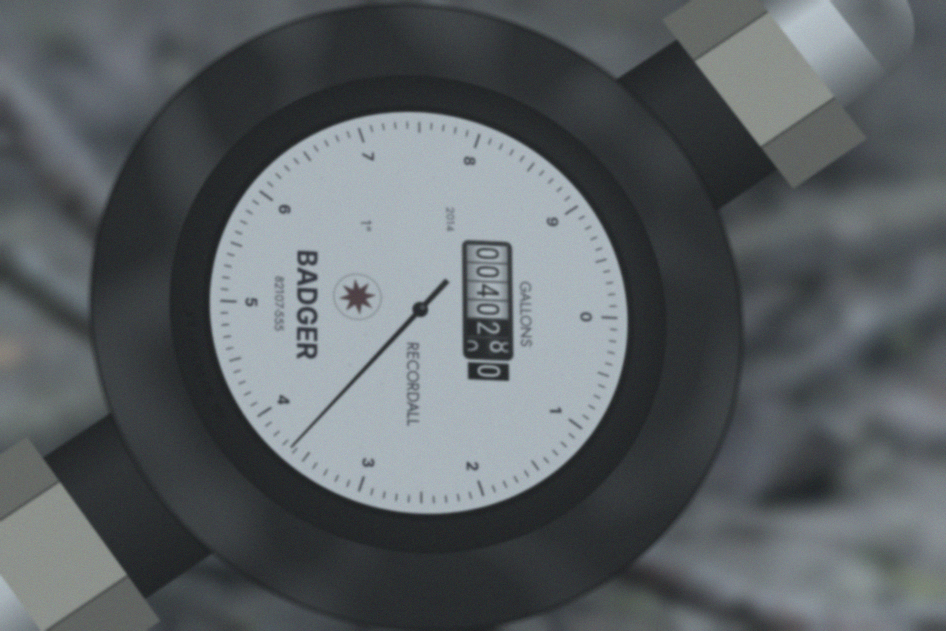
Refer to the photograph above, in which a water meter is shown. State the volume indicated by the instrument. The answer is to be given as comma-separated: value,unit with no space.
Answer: 40283.6,gal
